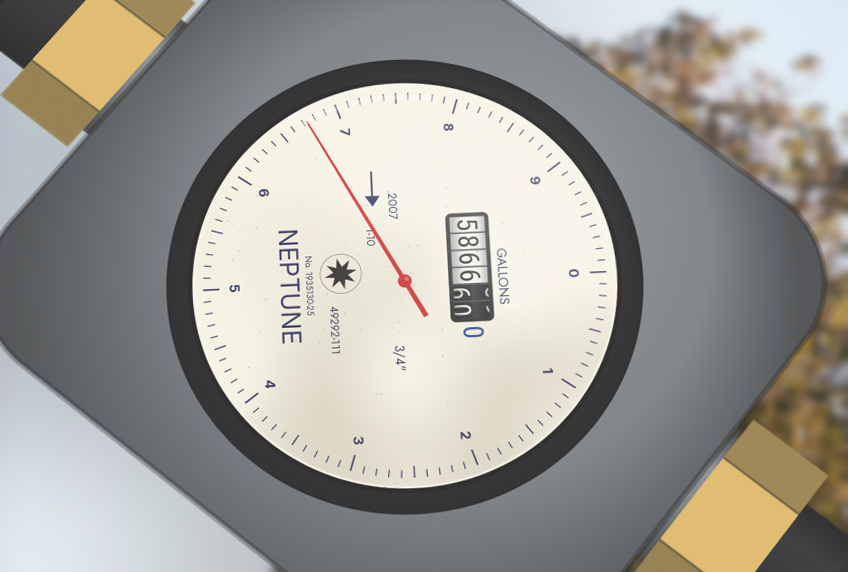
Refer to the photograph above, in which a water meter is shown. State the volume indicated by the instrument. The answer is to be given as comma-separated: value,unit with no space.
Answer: 5866596.7,gal
